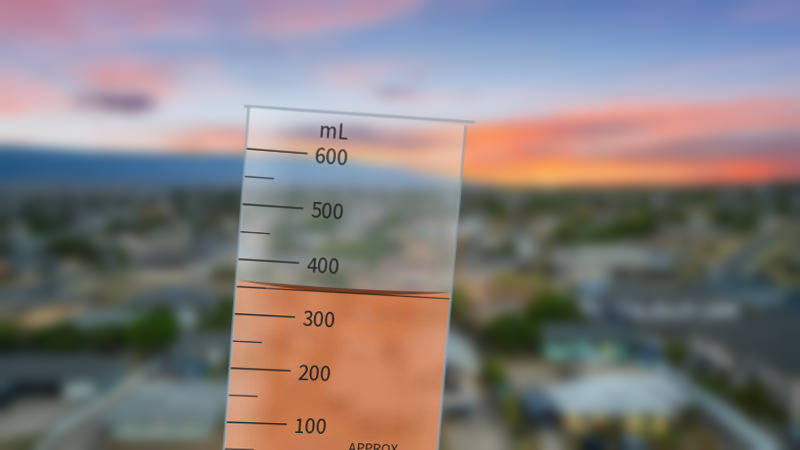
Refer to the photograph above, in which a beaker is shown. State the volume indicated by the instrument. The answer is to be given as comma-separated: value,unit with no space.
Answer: 350,mL
